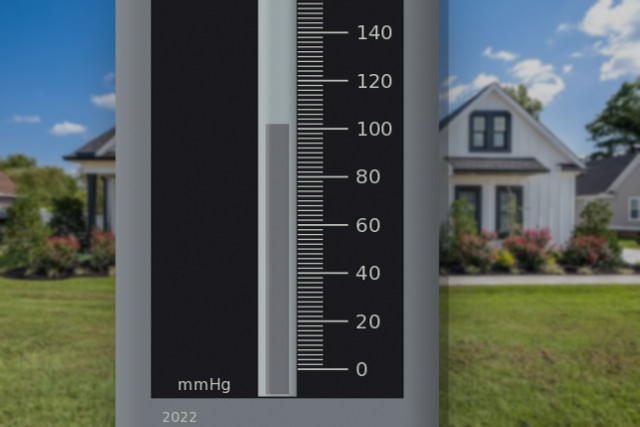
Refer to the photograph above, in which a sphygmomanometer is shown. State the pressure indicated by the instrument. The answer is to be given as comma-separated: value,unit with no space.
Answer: 102,mmHg
